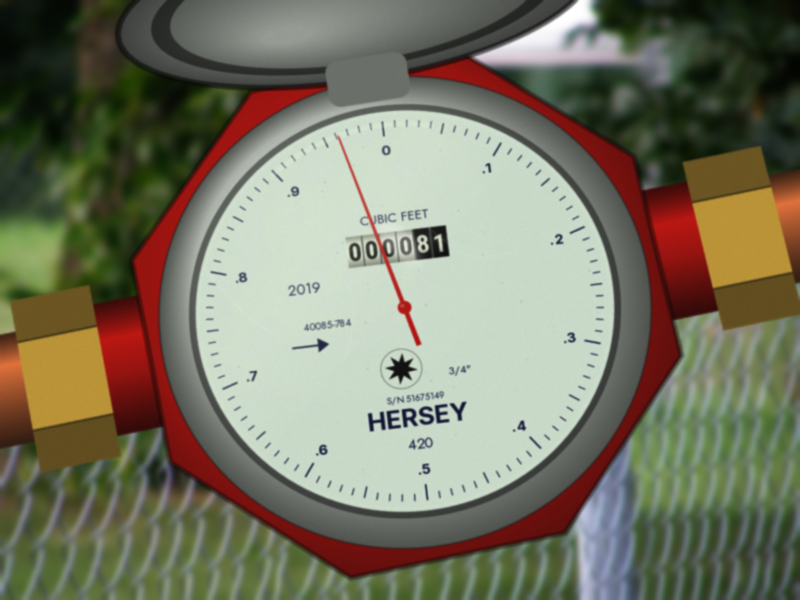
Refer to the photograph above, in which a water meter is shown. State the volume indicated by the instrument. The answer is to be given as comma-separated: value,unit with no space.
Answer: 80.96,ft³
